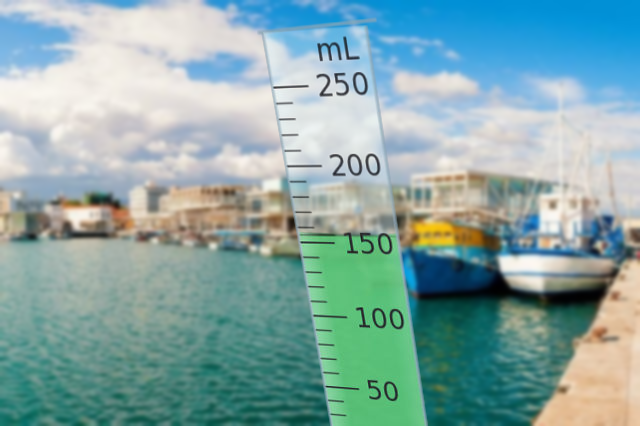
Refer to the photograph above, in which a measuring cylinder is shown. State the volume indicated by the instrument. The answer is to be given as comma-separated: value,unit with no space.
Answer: 155,mL
